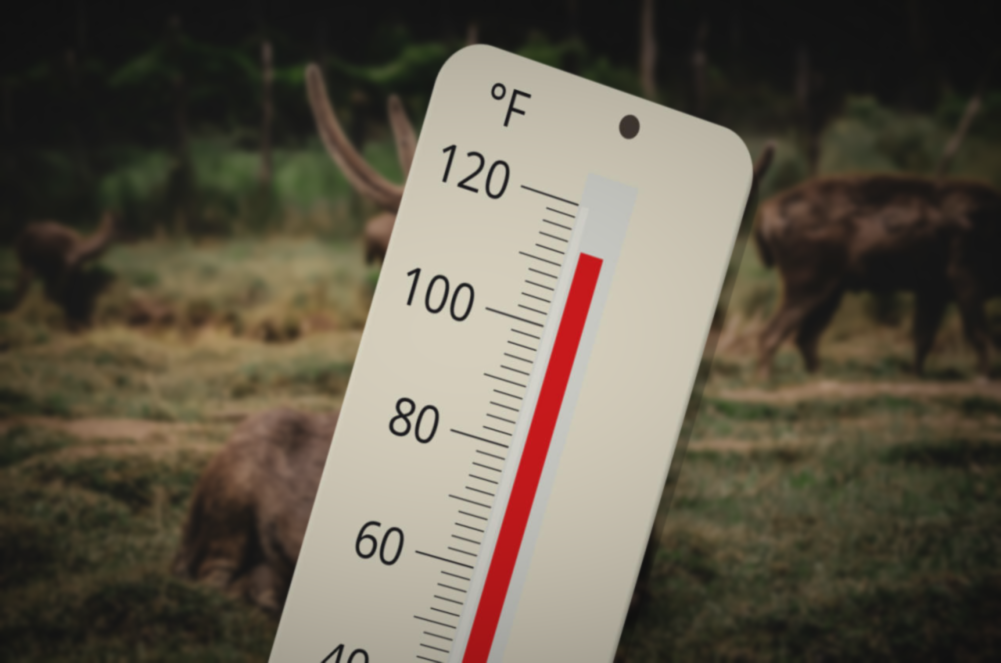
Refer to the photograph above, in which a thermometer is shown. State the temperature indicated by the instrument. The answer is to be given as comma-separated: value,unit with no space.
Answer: 113,°F
